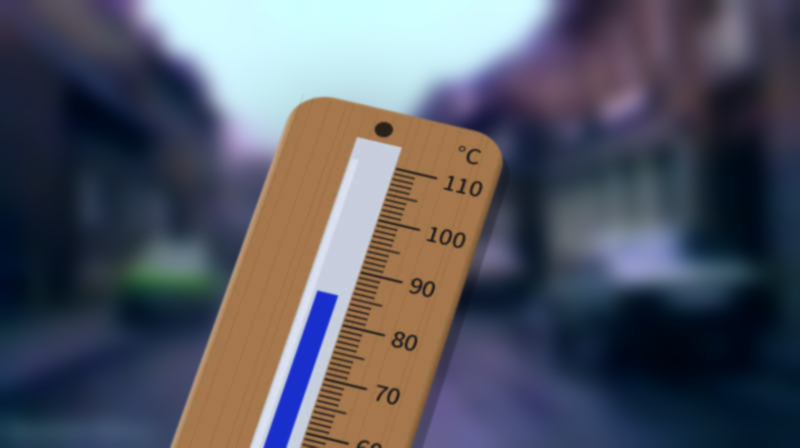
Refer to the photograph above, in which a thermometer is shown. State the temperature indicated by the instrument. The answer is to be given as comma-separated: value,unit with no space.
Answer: 85,°C
